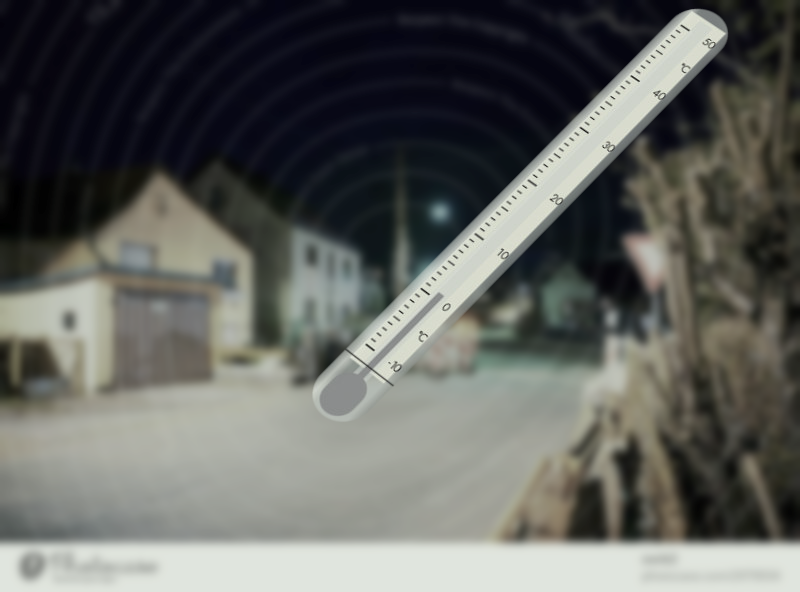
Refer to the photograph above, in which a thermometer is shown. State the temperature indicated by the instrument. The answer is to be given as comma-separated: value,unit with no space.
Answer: 1,°C
